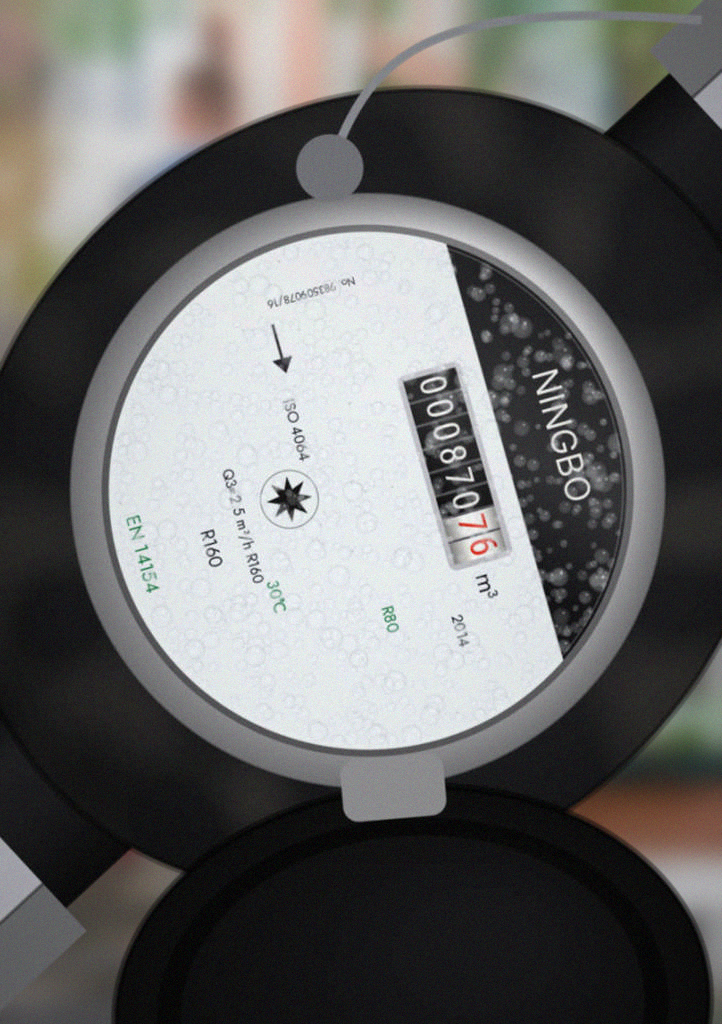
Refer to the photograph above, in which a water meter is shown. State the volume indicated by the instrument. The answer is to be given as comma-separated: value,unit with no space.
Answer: 870.76,m³
